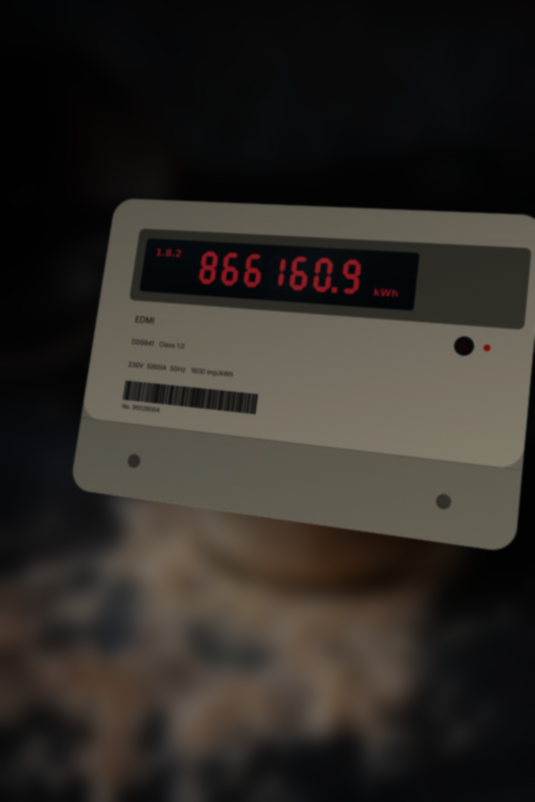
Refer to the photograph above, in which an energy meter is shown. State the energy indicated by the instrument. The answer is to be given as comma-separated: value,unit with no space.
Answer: 866160.9,kWh
